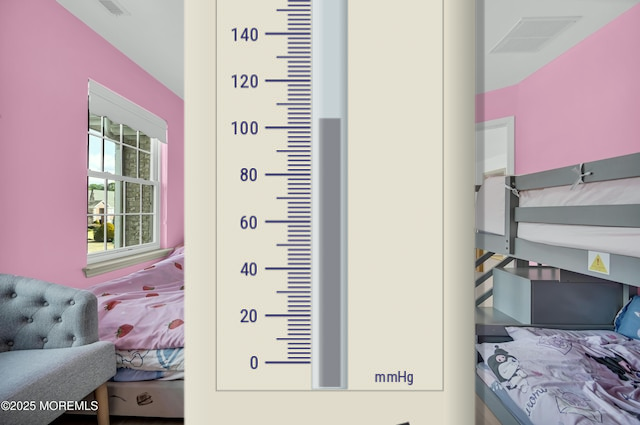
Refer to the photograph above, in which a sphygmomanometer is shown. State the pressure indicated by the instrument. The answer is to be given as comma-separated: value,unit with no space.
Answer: 104,mmHg
